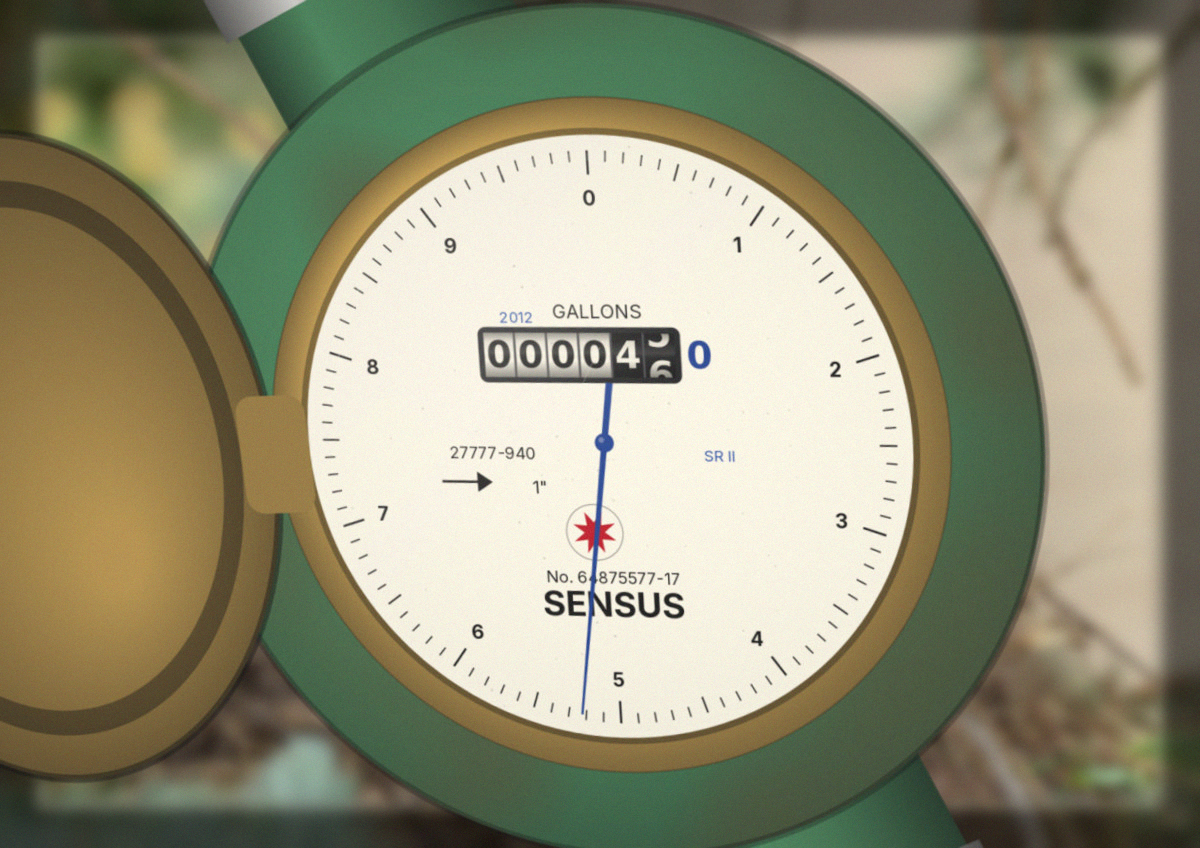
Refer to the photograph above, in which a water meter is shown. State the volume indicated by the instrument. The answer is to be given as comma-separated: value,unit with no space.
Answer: 455.2,gal
